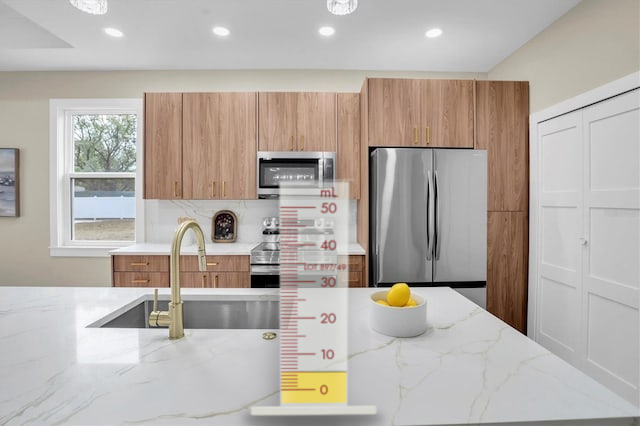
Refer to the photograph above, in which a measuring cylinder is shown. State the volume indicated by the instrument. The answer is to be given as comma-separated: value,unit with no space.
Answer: 5,mL
